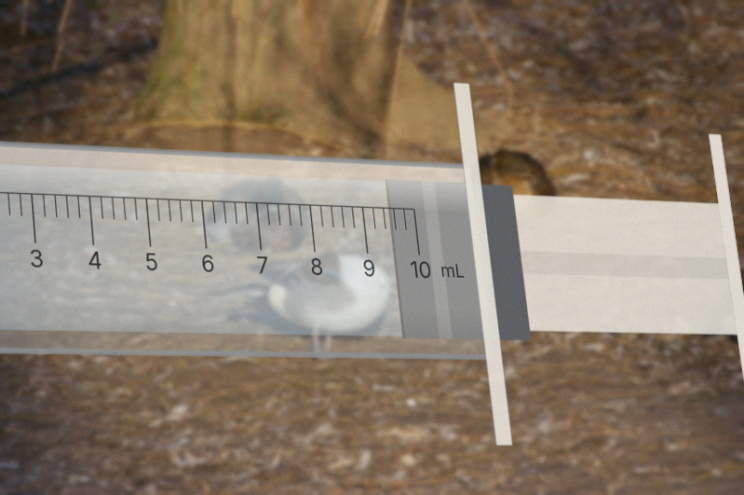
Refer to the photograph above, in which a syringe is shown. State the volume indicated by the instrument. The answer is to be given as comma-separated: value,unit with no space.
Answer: 9.5,mL
